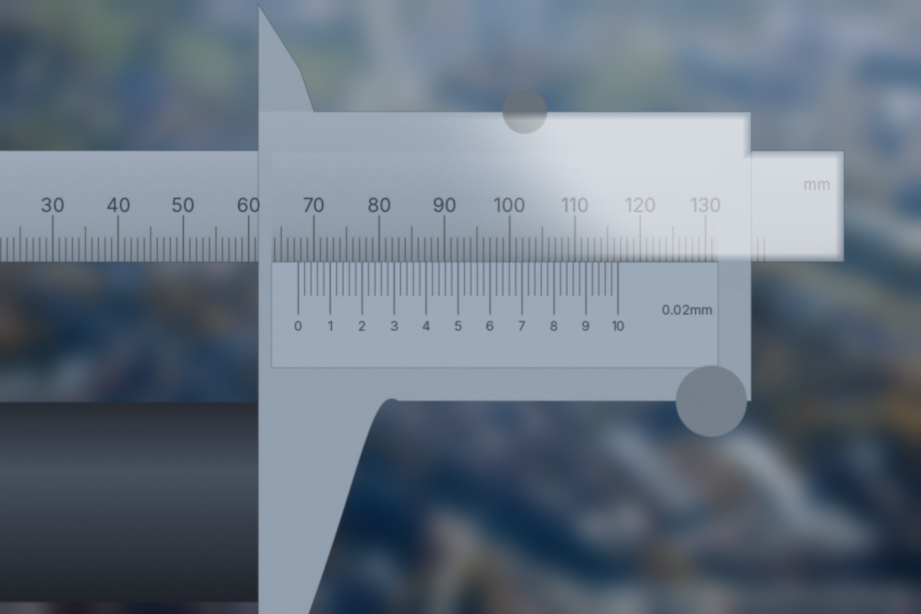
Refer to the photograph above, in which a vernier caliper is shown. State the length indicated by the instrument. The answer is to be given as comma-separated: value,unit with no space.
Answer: 67.6,mm
